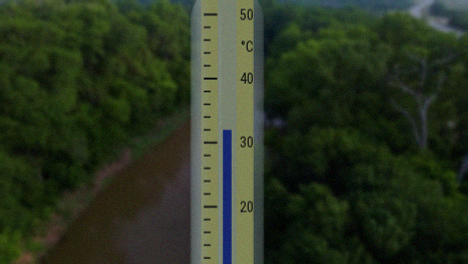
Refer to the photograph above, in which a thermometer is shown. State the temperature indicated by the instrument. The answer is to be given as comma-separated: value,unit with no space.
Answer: 32,°C
